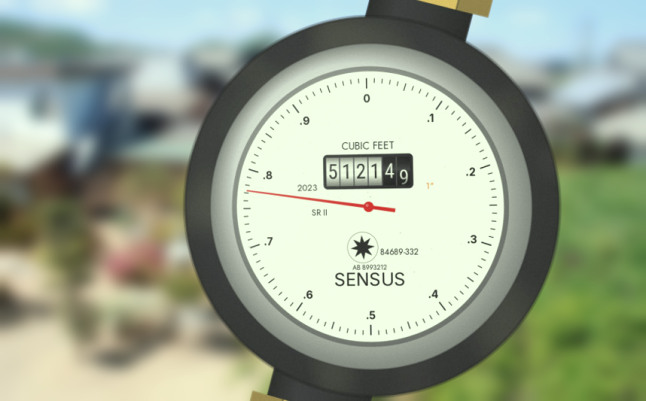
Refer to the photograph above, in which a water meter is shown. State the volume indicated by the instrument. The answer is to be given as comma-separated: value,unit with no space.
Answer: 512148.77,ft³
